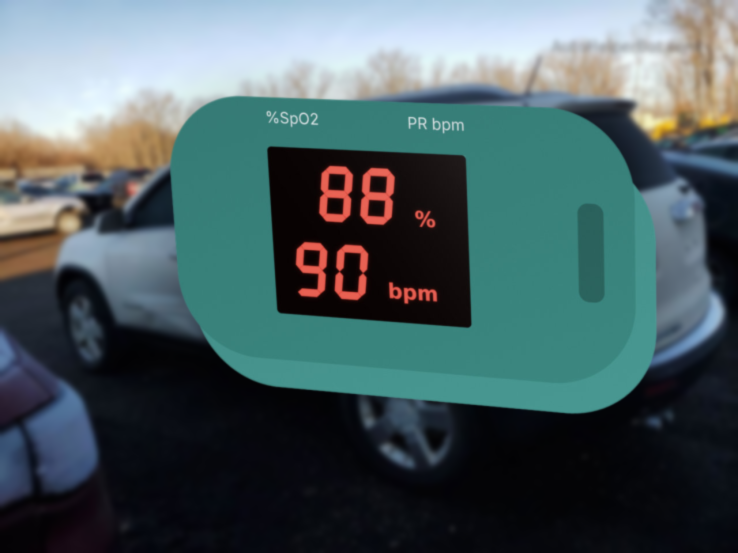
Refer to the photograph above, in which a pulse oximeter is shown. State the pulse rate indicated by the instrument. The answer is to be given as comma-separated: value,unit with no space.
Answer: 90,bpm
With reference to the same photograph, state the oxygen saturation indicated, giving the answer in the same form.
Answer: 88,%
